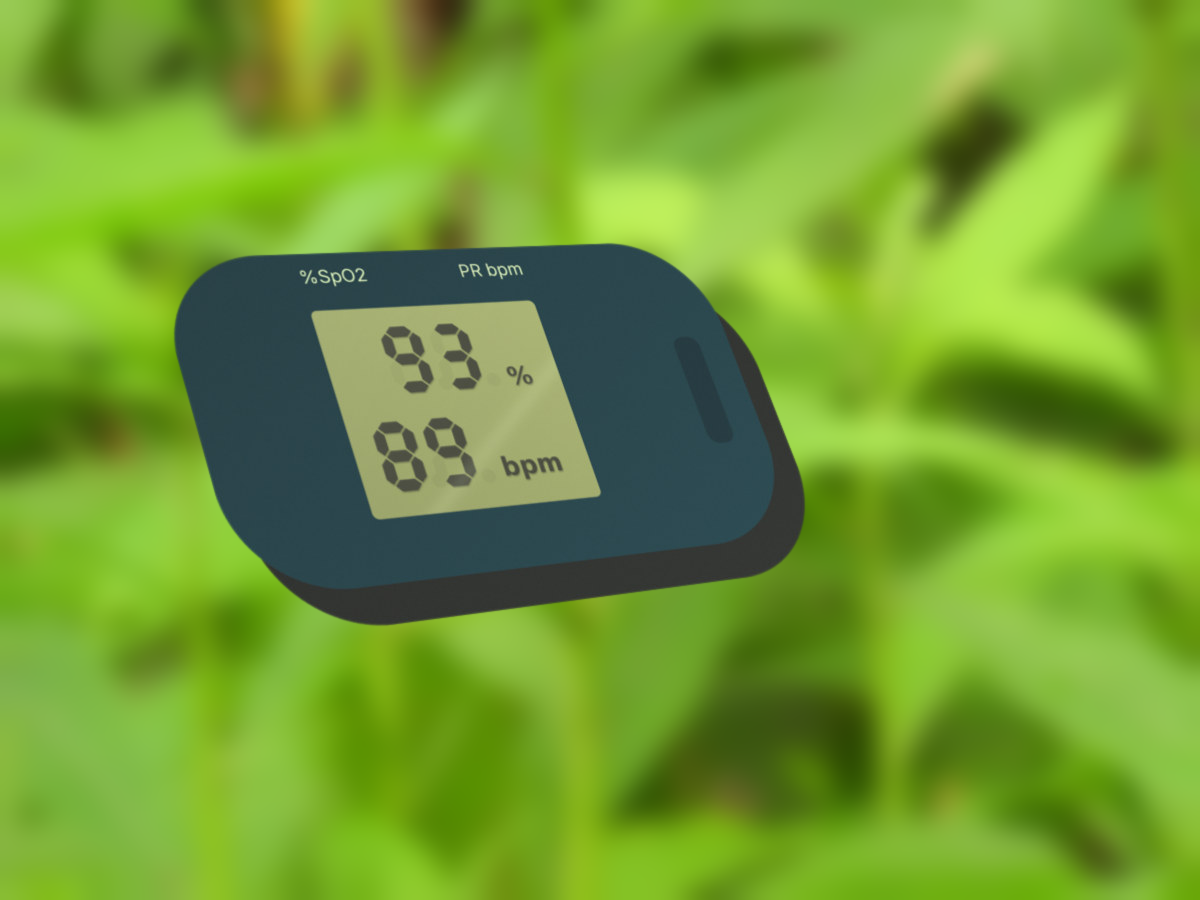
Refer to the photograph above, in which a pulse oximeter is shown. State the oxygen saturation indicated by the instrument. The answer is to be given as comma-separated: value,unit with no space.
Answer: 93,%
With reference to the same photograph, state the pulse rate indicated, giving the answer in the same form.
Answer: 89,bpm
